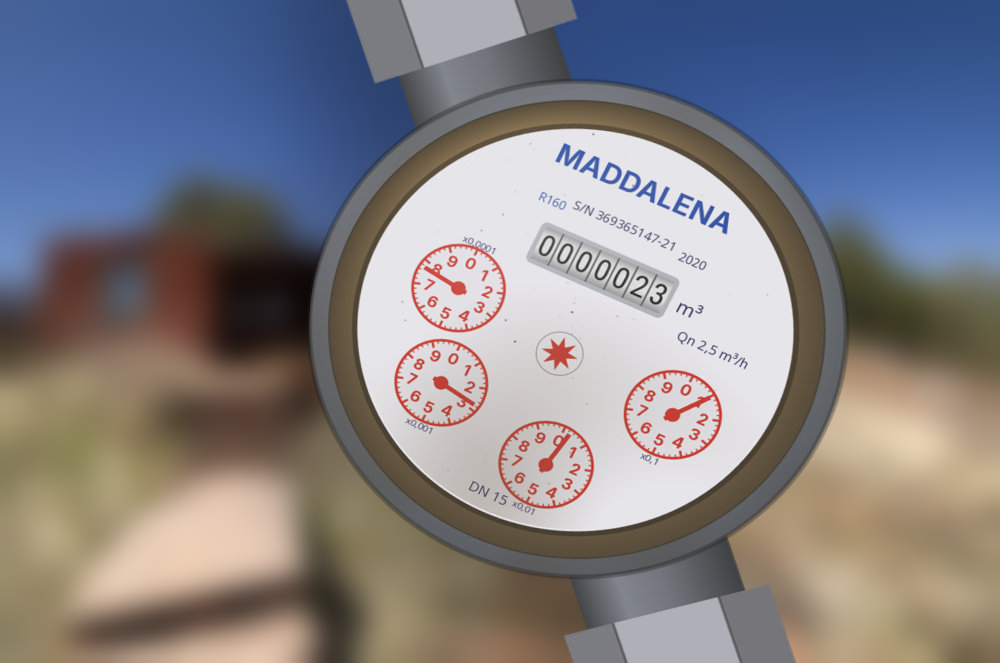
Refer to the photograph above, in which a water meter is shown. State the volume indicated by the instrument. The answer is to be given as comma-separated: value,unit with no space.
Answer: 23.1027,m³
